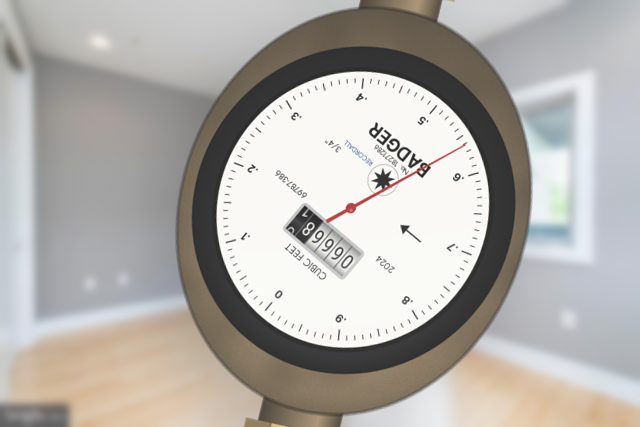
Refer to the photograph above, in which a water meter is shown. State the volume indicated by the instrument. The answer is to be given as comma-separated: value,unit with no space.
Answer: 66680.56,ft³
